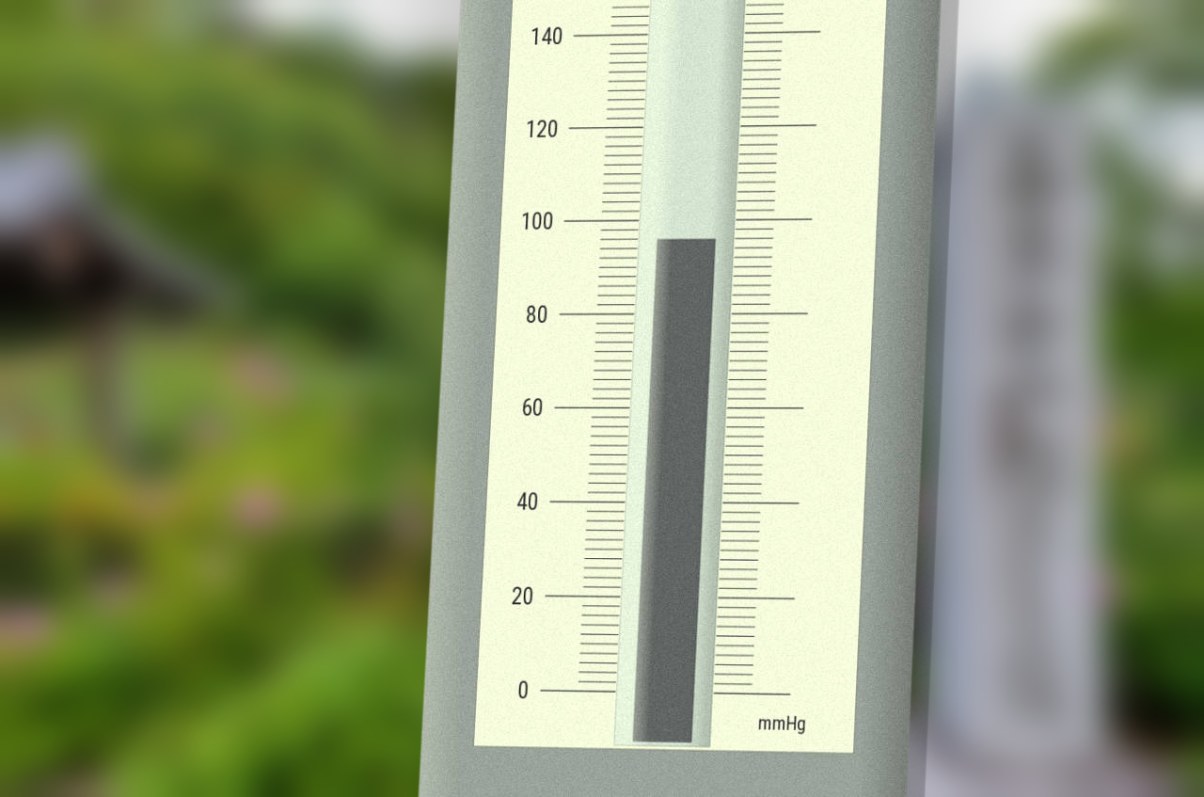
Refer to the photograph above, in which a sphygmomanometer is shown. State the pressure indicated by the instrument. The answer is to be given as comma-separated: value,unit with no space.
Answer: 96,mmHg
